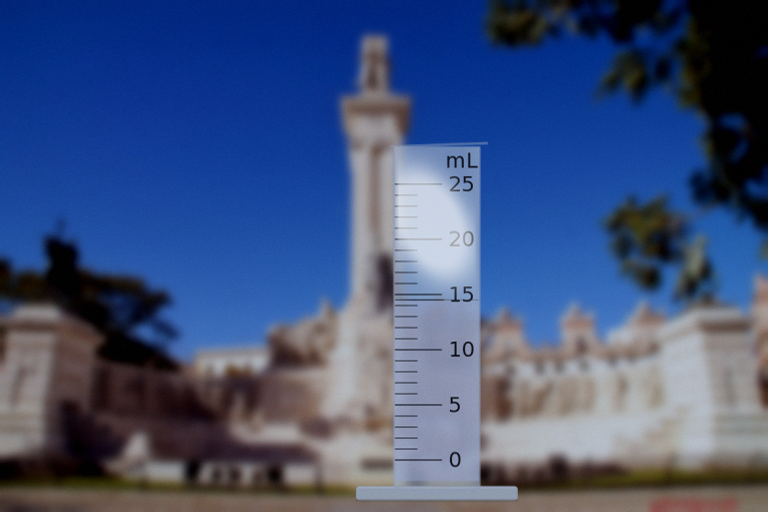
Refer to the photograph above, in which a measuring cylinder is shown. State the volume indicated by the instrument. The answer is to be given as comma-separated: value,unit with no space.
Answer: 14.5,mL
